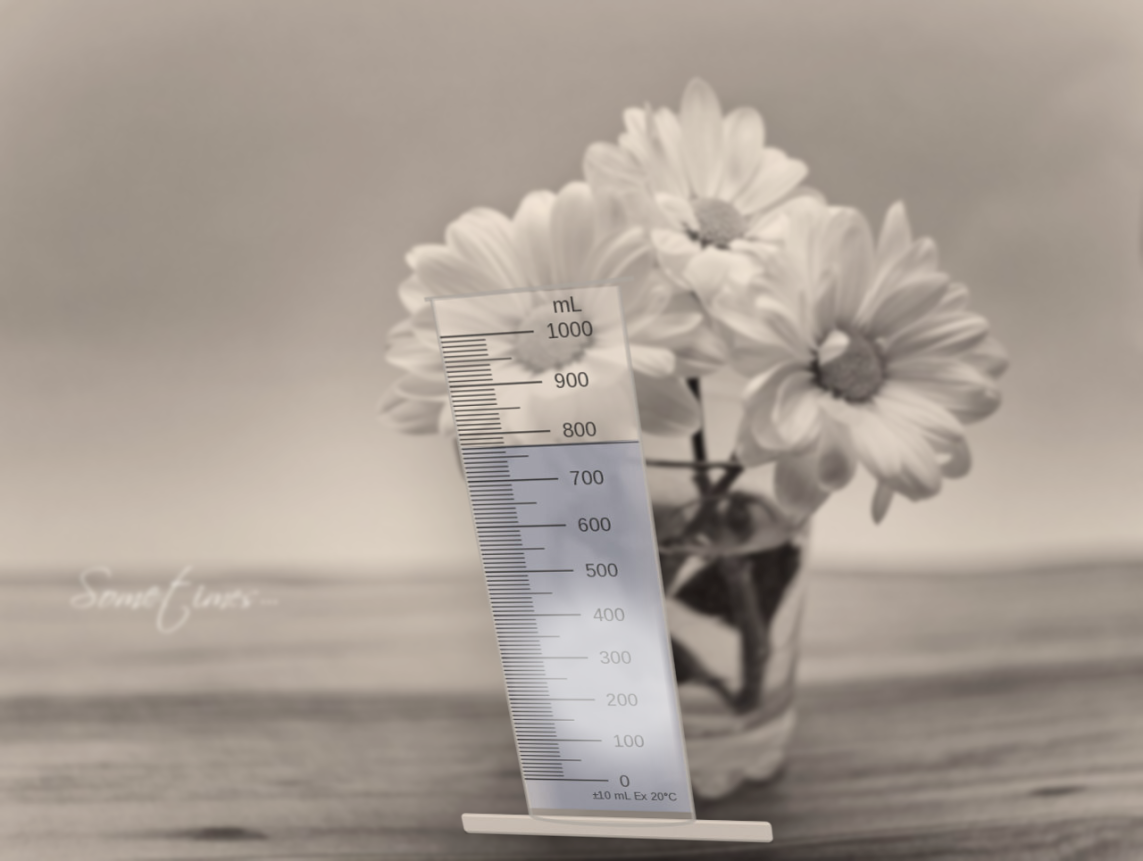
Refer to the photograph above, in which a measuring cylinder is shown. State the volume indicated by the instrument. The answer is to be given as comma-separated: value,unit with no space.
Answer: 770,mL
